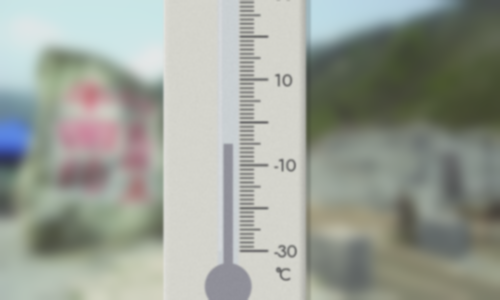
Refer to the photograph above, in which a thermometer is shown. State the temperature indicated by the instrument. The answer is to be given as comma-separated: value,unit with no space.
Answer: -5,°C
